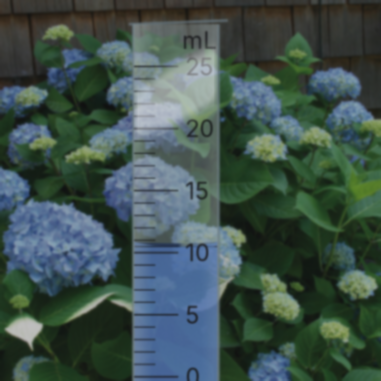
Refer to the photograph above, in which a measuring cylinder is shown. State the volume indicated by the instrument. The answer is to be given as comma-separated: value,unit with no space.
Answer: 10.5,mL
